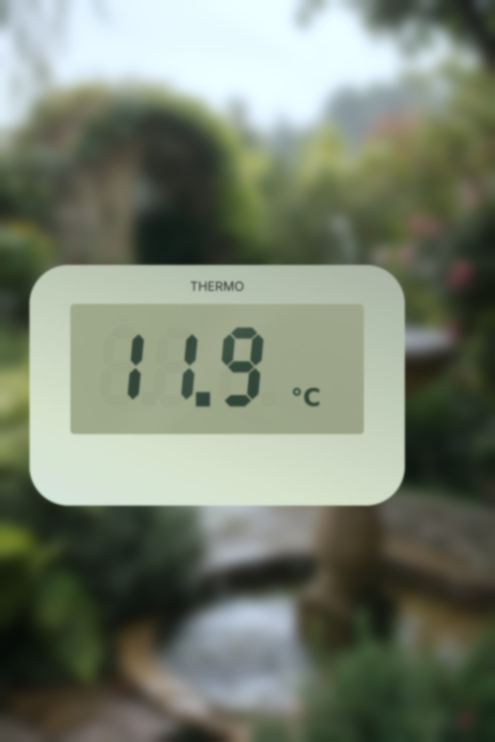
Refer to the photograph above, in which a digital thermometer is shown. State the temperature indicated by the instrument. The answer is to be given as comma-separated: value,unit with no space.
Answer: 11.9,°C
